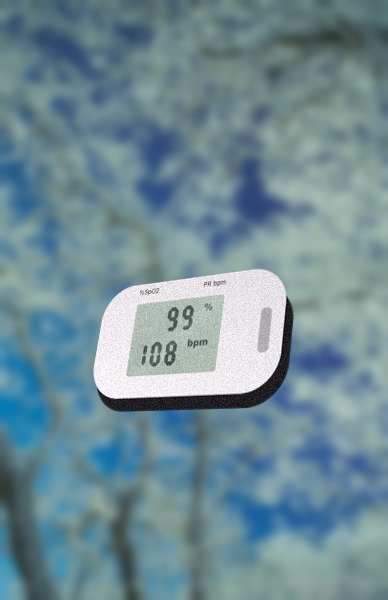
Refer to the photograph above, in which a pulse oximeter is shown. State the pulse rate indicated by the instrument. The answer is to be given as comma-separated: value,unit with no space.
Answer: 108,bpm
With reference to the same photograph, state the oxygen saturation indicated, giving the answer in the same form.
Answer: 99,%
